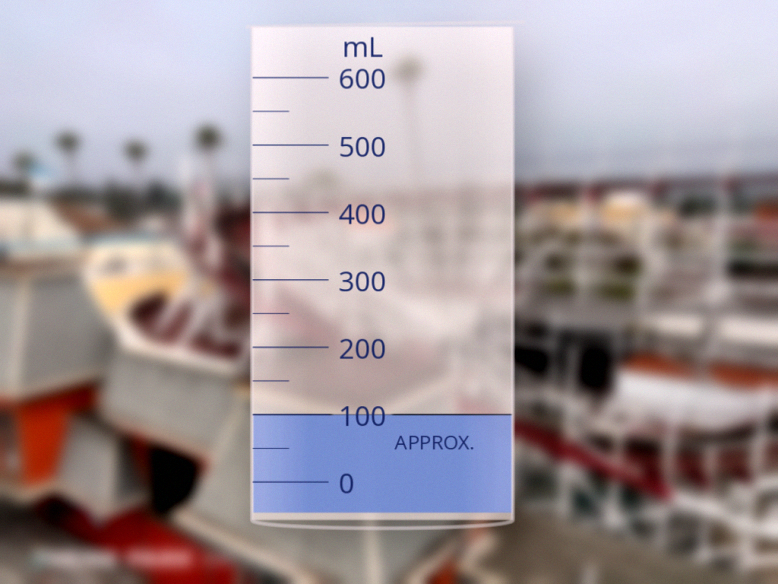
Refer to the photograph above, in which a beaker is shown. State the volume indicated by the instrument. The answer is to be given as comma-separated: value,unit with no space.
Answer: 100,mL
